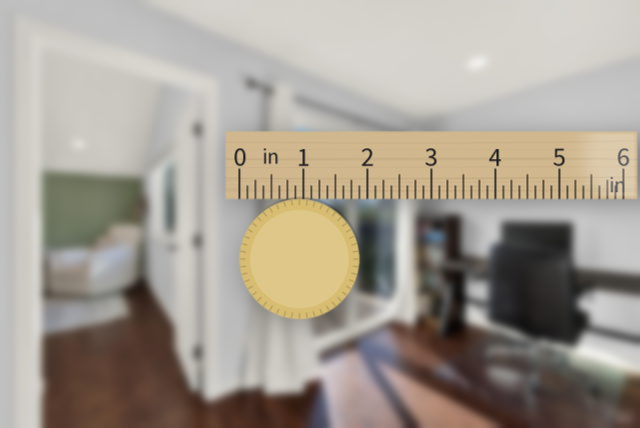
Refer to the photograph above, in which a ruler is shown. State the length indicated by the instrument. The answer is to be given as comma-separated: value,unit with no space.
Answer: 1.875,in
